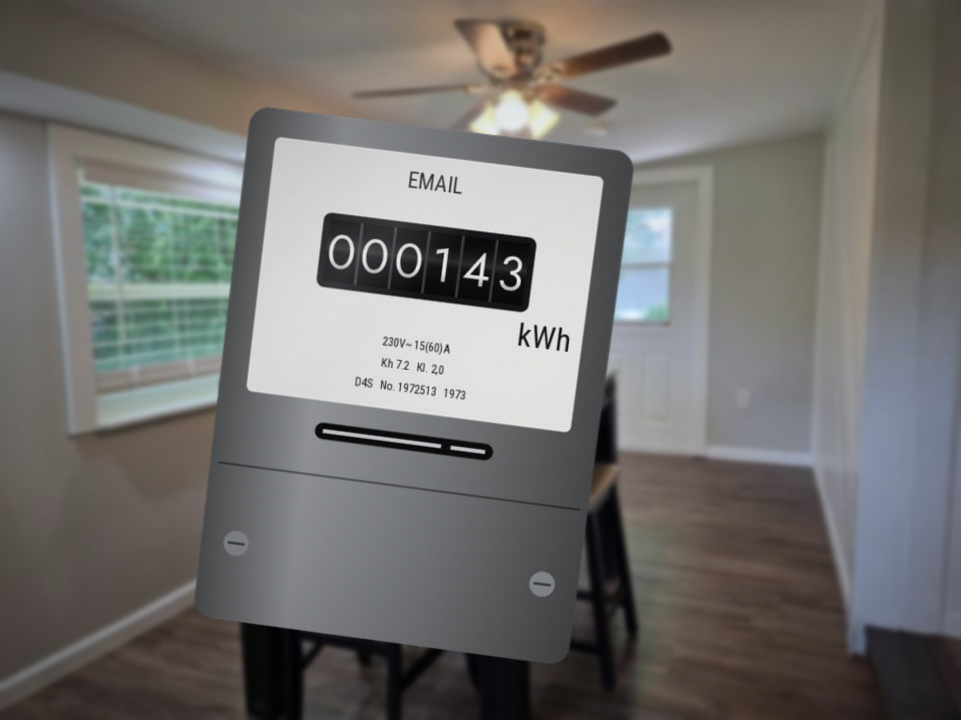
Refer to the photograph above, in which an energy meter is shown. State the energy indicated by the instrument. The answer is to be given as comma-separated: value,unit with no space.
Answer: 143,kWh
